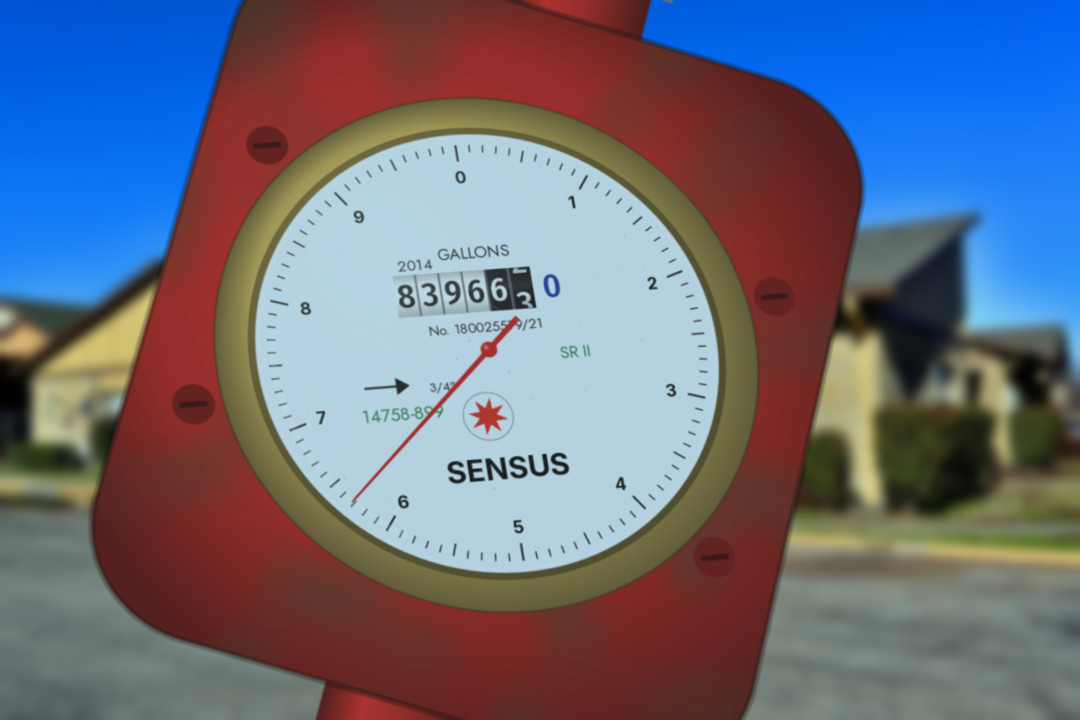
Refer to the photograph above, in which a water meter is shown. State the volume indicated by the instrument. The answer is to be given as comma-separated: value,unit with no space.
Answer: 8396626.3,gal
